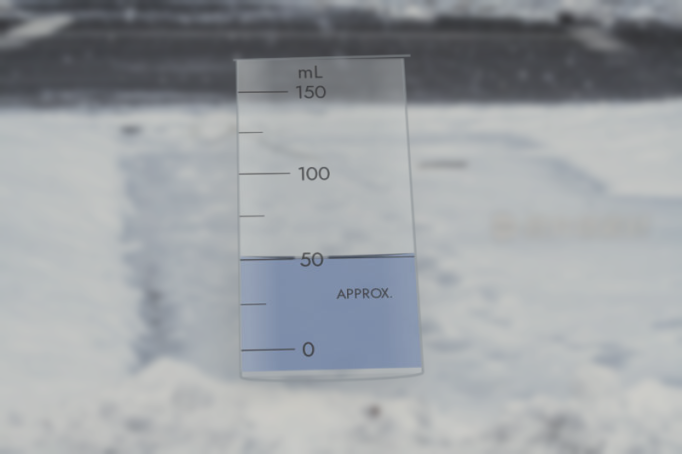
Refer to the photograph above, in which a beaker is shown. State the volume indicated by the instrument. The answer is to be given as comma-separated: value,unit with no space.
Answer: 50,mL
